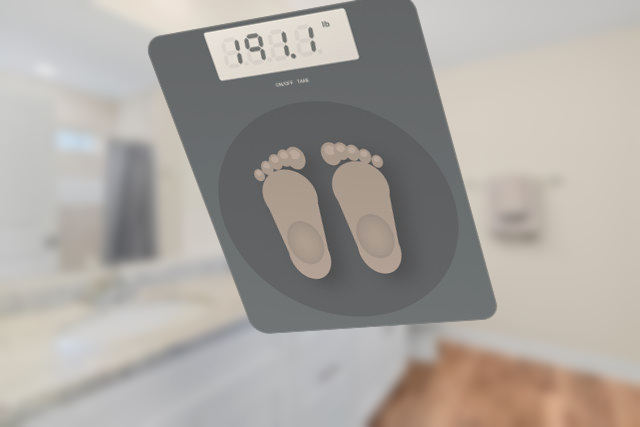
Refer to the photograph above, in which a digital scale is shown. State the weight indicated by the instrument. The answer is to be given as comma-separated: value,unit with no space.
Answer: 191.1,lb
